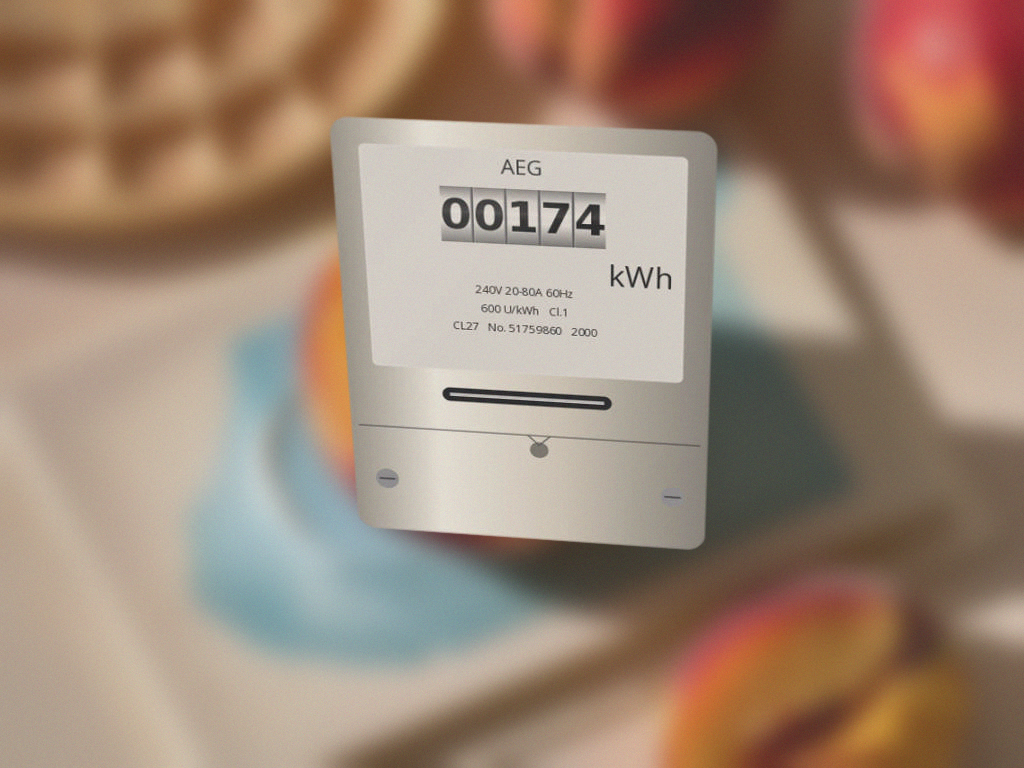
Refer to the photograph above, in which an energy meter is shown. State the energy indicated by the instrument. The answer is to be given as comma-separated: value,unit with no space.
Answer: 174,kWh
